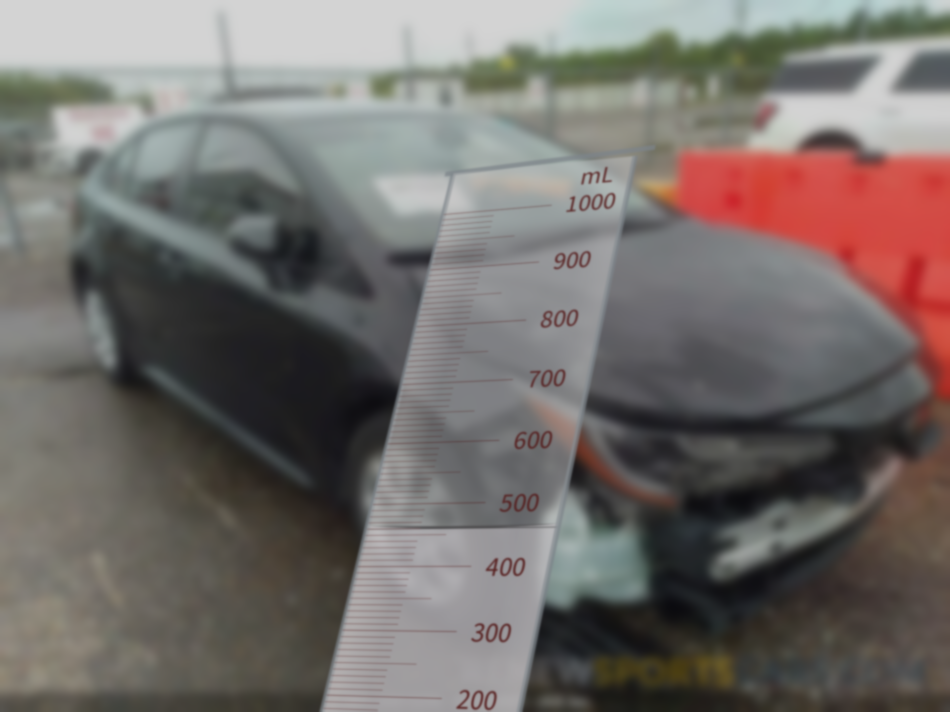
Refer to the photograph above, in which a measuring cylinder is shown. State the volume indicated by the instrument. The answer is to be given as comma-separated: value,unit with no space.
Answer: 460,mL
